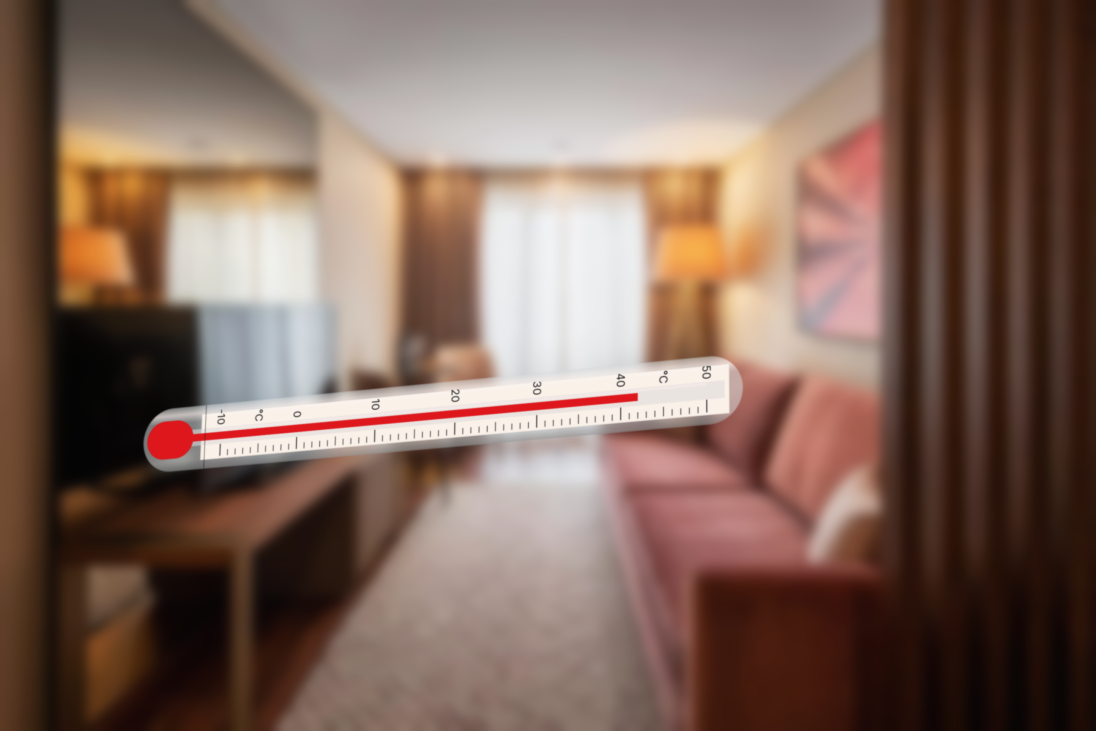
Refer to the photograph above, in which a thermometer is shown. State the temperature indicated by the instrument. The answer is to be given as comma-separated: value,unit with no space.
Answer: 42,°C
